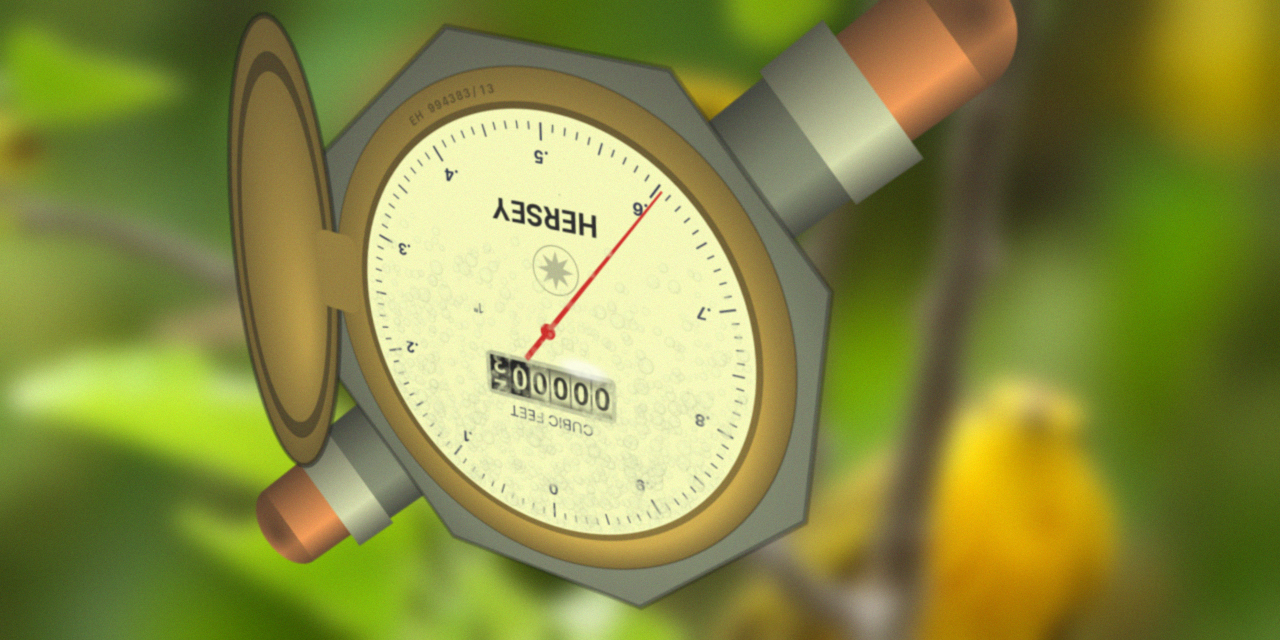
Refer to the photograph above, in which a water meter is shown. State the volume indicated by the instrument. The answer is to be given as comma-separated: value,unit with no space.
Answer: 2.60,ft³
